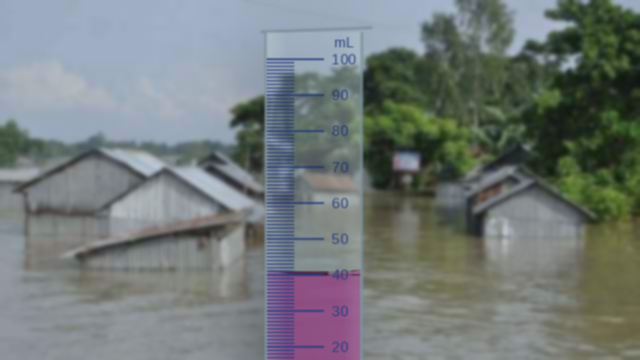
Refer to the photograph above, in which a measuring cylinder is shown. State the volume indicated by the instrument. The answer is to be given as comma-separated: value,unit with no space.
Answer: 40,mL
